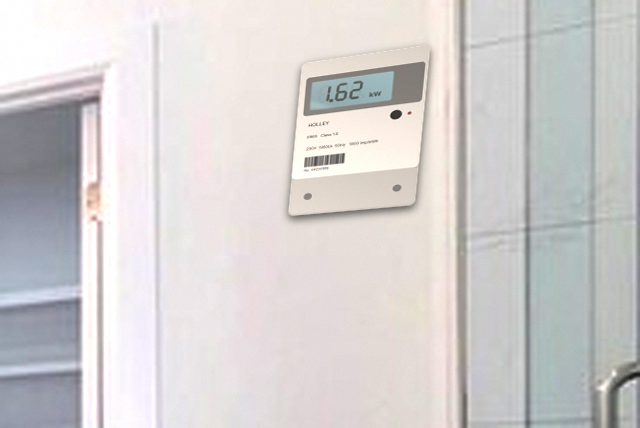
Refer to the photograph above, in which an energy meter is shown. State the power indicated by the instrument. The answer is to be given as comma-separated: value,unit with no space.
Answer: 1.62,kW
